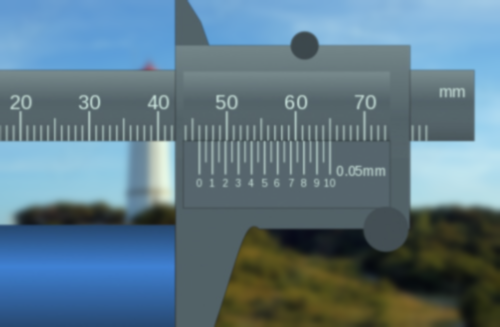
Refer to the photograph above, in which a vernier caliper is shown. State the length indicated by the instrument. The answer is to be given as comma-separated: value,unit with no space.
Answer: 46.0,mm
